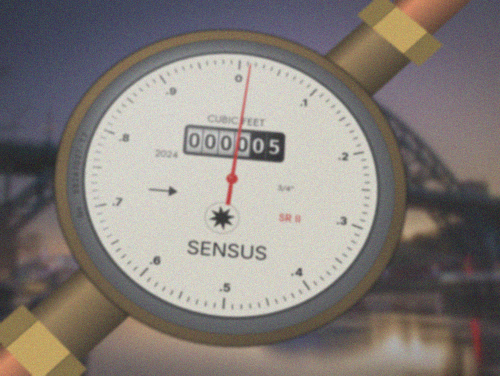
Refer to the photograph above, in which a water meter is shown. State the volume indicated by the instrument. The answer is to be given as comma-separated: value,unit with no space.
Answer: 5.01,ft³
